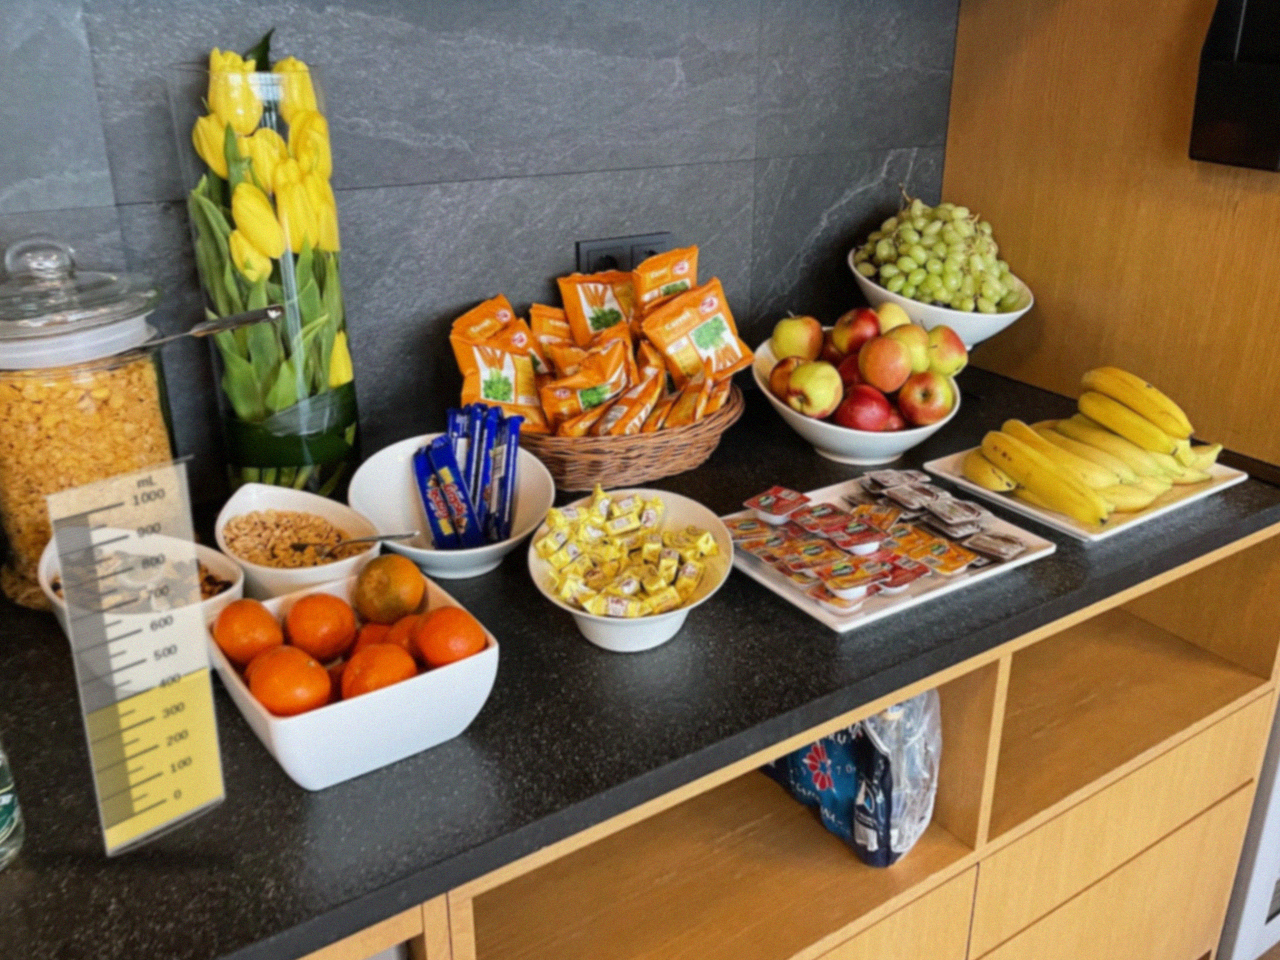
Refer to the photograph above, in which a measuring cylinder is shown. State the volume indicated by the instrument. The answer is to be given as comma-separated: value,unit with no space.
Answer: 400,mL
